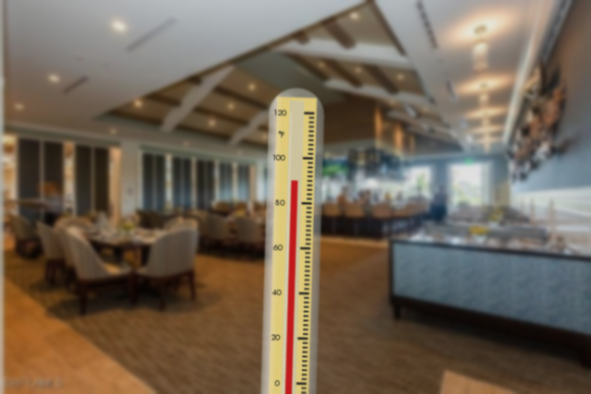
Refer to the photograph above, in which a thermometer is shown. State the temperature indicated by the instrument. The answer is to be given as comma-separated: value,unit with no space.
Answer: 90,°F
